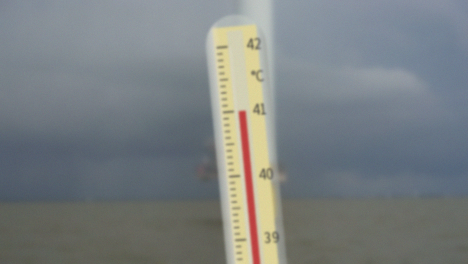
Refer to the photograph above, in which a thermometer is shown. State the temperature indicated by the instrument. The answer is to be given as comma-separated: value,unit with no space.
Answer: 41,°C
